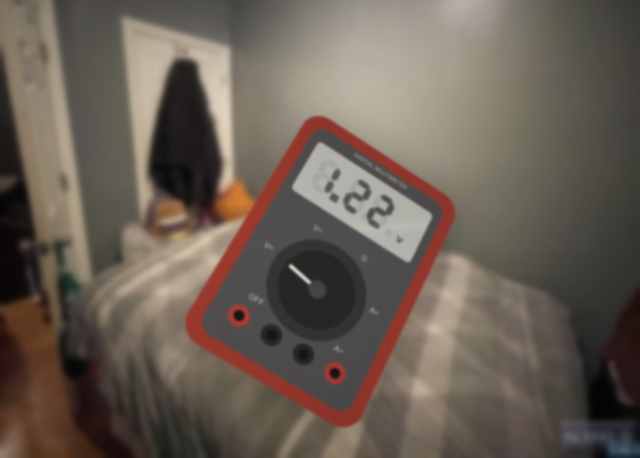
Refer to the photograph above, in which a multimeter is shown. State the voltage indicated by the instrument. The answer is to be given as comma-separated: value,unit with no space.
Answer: 1.22,V
